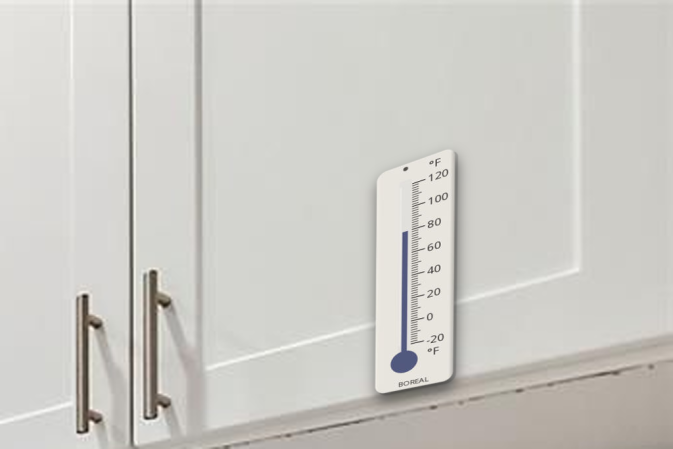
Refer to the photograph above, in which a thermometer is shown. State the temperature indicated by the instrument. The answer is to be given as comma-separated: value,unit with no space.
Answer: 80,°F
